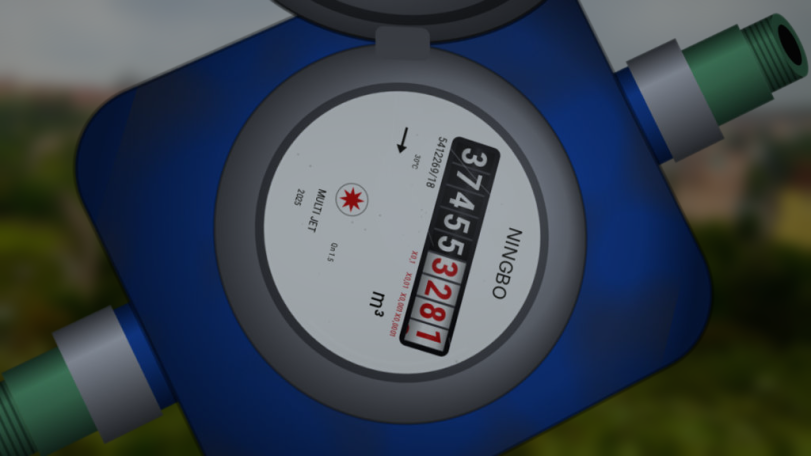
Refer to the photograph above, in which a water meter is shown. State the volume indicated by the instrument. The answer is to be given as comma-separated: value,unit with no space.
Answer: 37455.3281,m³
